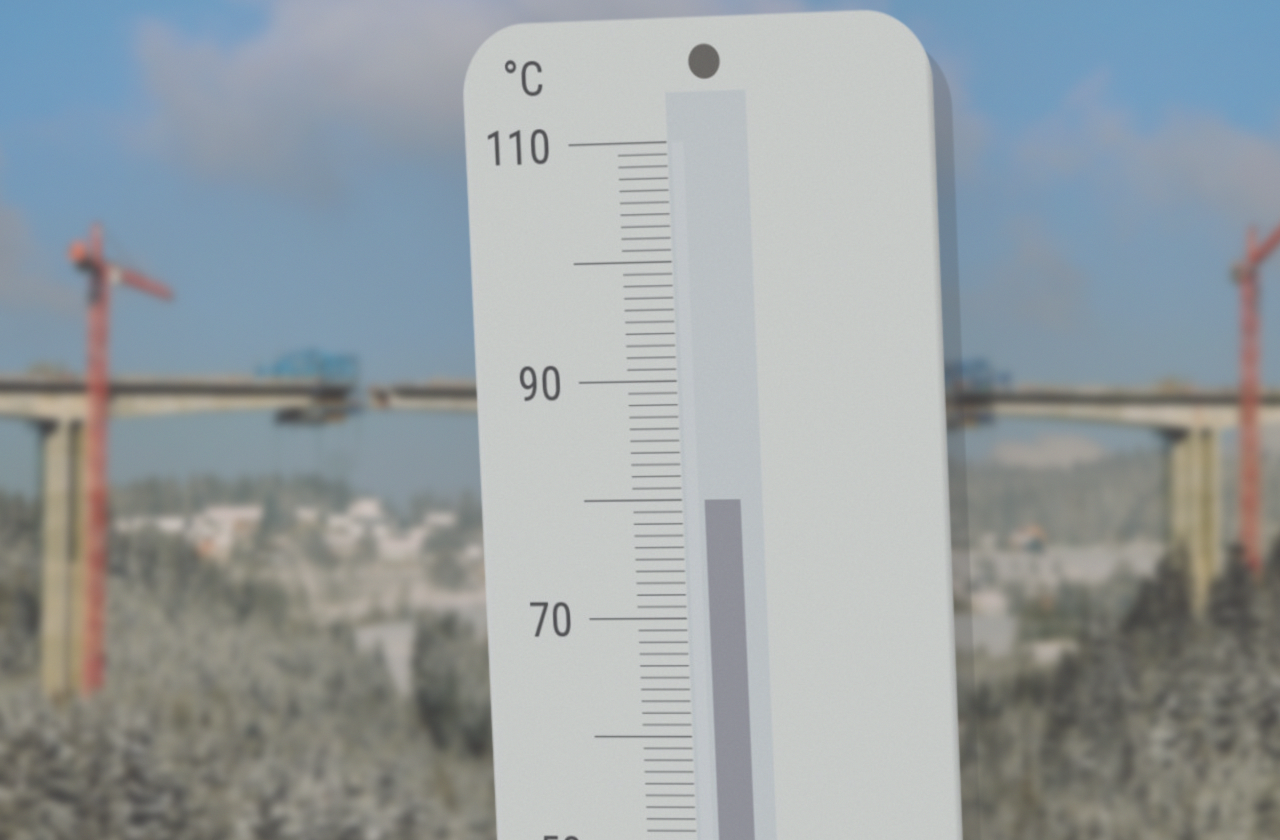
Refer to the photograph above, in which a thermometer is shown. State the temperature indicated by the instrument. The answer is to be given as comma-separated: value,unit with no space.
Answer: 80,°C
